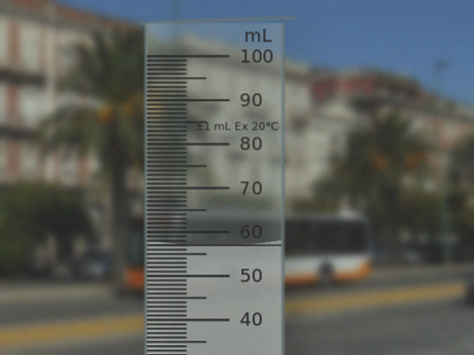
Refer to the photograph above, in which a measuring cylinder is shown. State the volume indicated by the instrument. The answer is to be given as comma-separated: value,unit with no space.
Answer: 57,mL
